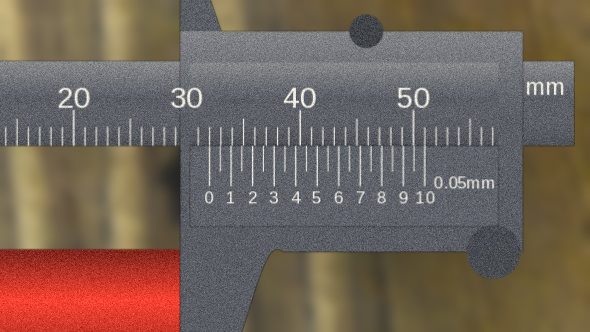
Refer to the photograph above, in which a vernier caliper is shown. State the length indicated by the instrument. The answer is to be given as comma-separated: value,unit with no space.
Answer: 32.0,mm
